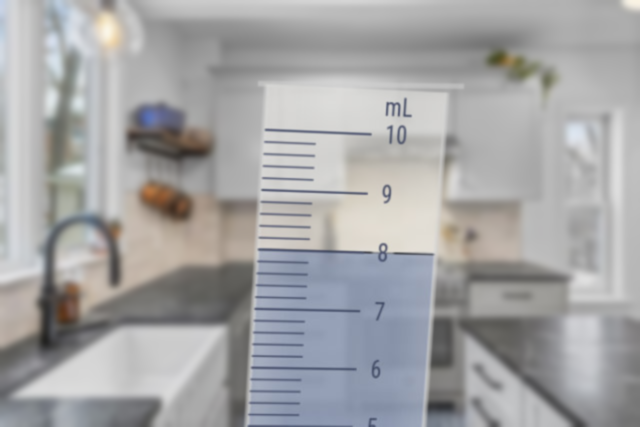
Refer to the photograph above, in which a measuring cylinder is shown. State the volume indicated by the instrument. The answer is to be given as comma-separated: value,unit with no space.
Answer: 8,mL
